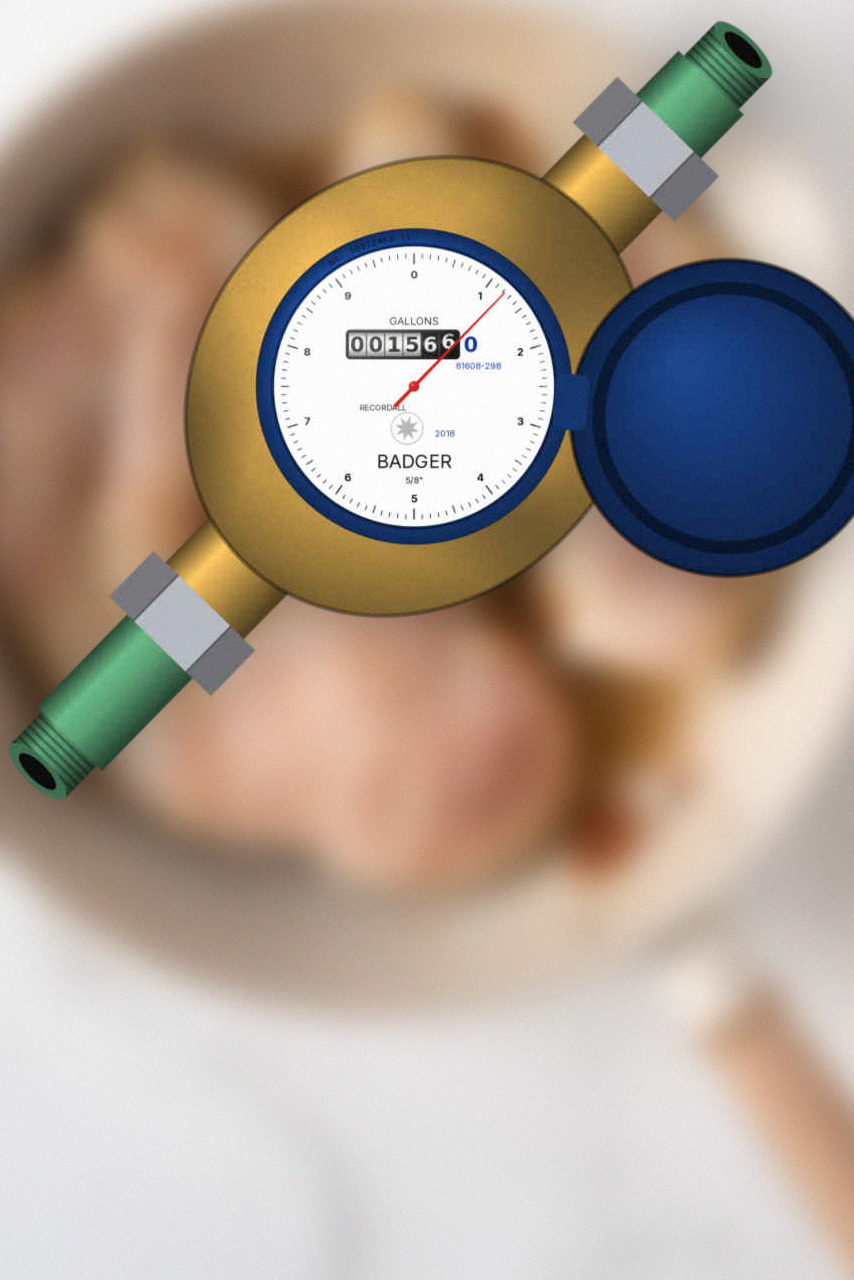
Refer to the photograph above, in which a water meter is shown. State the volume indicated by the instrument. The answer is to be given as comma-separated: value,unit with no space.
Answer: 15661.2,gal
